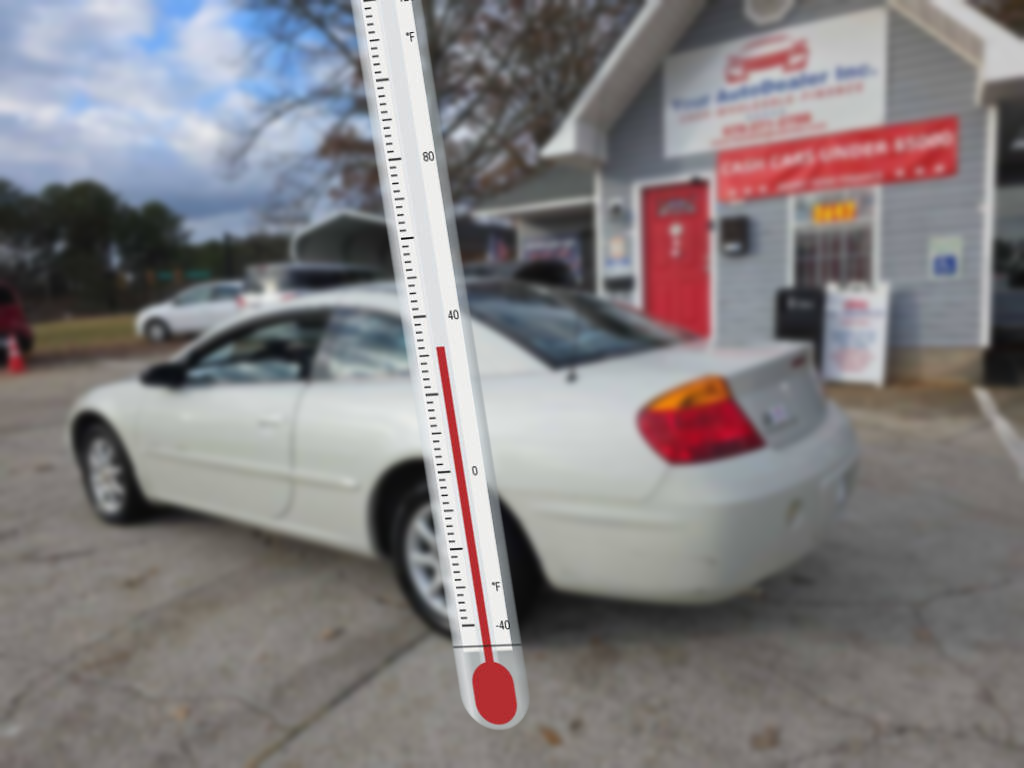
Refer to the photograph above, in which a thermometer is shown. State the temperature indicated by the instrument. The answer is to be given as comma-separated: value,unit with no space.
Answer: 32,°F
